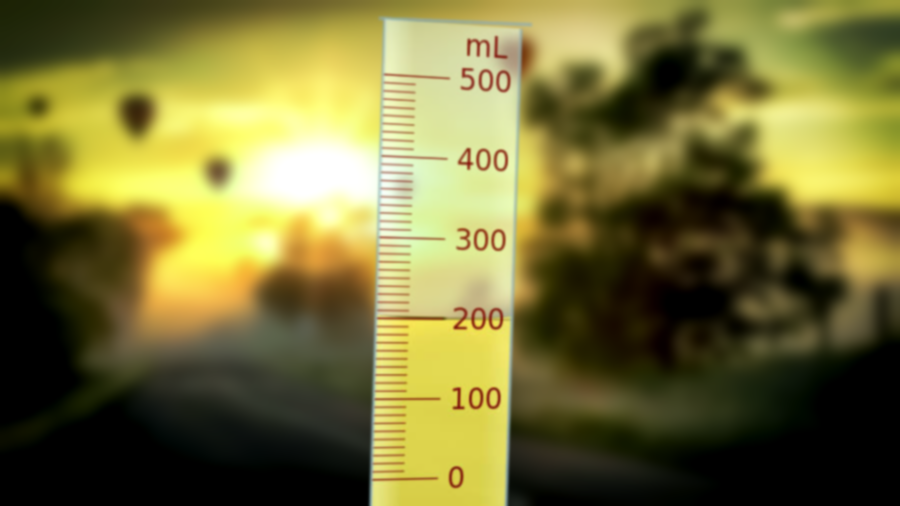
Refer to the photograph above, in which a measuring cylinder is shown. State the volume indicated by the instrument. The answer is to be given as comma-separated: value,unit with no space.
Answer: 200,mL
